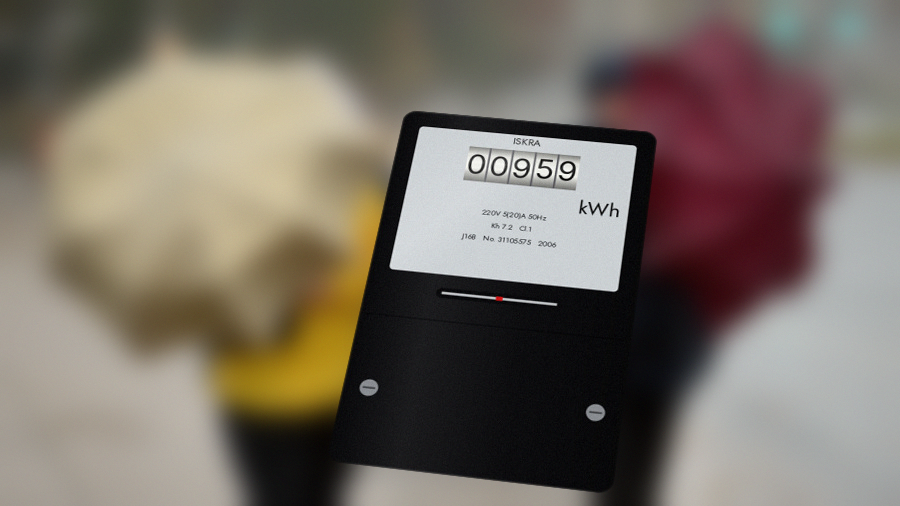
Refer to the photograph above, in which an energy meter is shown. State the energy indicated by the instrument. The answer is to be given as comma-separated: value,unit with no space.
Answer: 959,kWh
